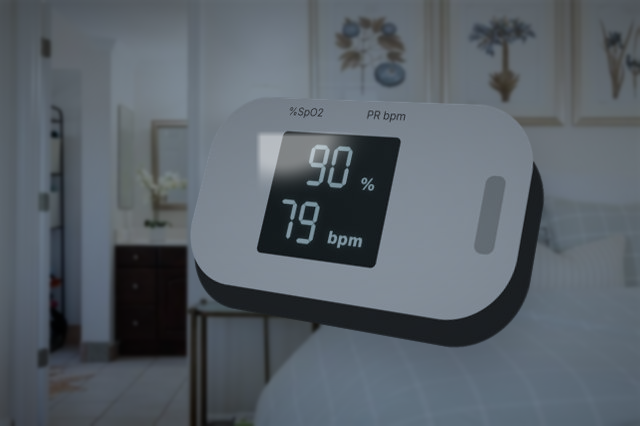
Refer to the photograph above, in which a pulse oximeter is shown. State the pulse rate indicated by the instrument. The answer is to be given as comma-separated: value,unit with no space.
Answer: 79,bpm
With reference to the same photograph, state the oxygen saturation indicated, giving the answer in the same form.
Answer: 90,%
